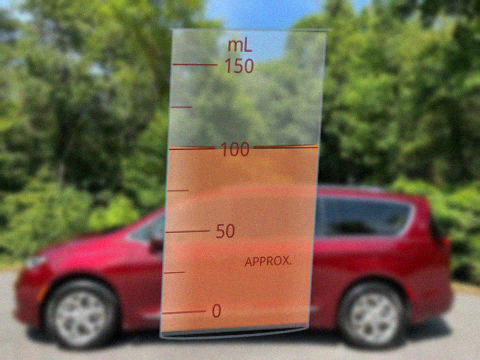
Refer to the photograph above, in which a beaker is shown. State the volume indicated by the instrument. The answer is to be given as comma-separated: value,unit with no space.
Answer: 100,mL
